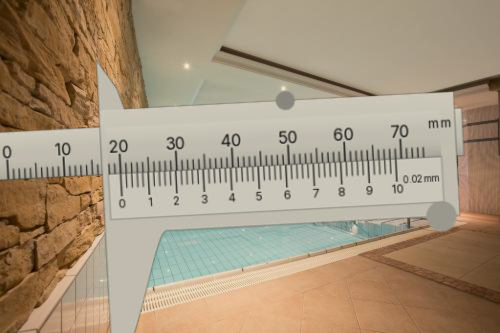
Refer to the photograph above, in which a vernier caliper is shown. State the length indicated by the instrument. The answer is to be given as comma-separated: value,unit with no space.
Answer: 20.0,mm
